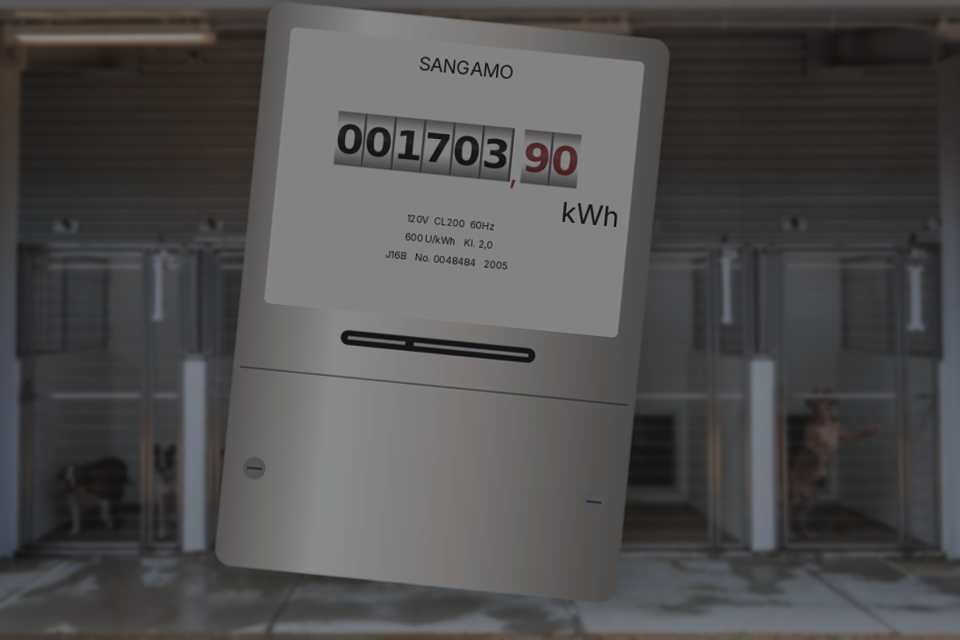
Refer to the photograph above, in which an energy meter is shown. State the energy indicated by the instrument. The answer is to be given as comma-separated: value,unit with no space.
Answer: 1703.90,kWh
